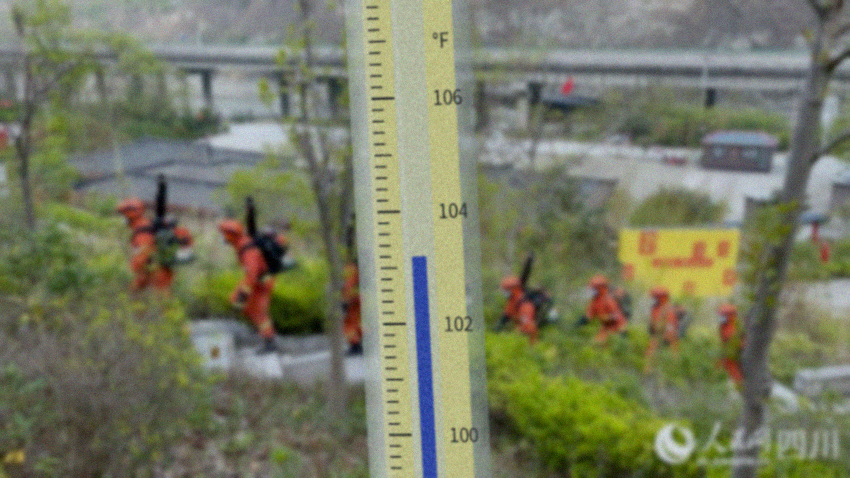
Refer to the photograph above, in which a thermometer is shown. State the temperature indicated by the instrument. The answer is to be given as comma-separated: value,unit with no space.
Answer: 103.2,°F
